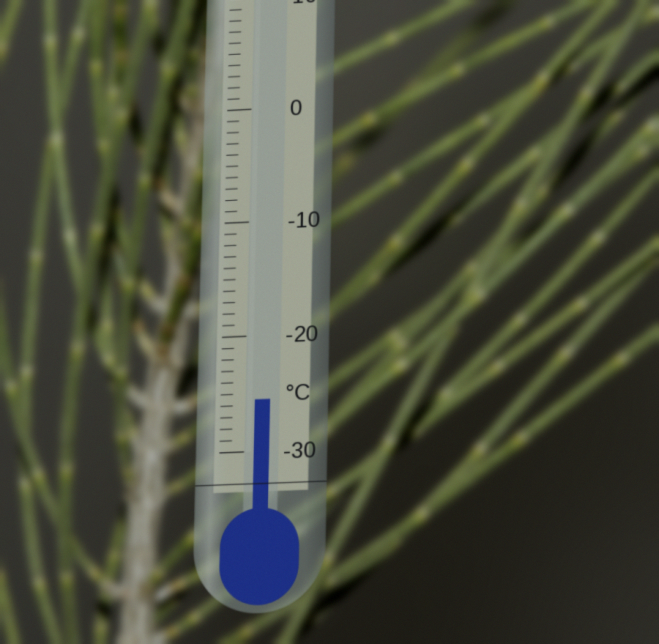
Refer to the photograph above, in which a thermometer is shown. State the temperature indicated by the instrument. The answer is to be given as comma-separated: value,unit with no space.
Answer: -25.5,°C
